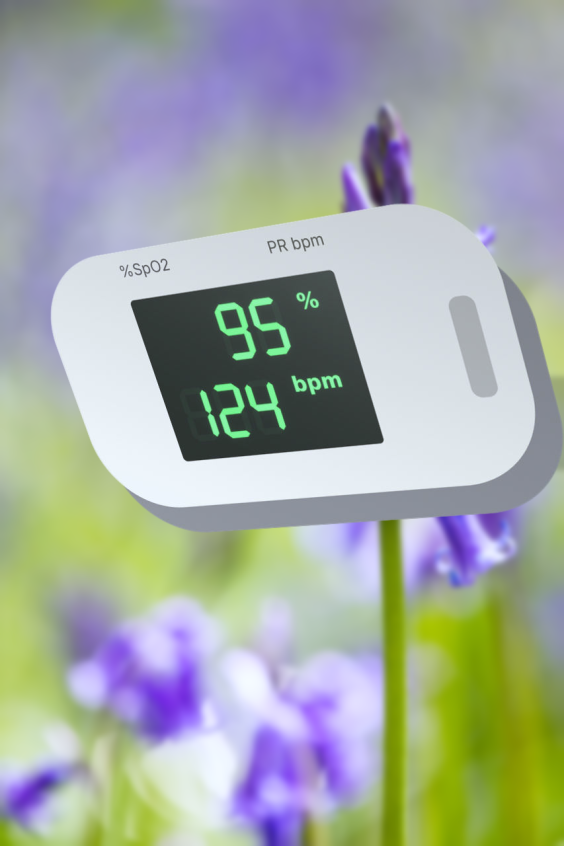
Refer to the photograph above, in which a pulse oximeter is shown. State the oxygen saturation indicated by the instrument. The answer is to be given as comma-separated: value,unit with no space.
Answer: 95,%
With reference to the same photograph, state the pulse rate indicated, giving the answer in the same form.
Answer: 124,bpm
